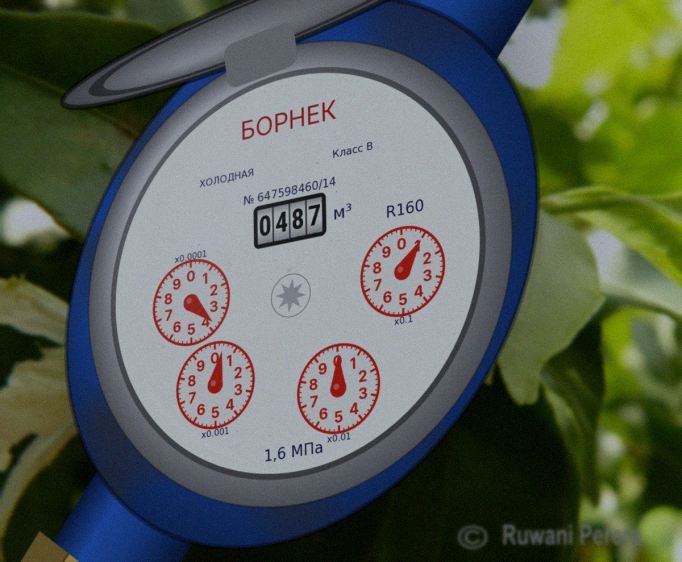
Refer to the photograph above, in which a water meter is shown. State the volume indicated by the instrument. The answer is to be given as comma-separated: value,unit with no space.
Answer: 487.1003,m³
